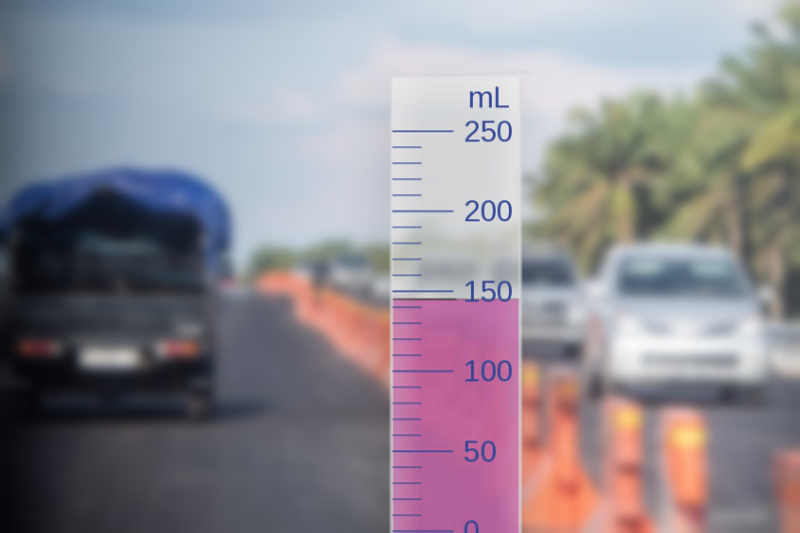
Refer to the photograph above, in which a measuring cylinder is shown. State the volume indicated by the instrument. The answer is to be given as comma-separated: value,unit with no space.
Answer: 145,mL
